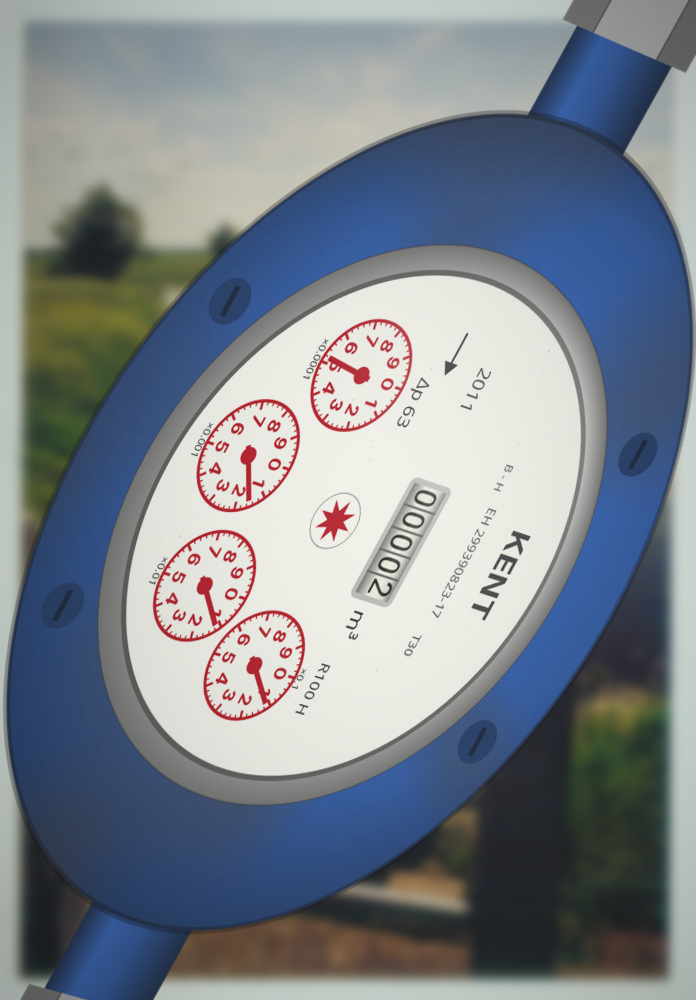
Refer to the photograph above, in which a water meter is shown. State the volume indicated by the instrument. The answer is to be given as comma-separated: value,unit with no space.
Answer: 2.1115,m³
